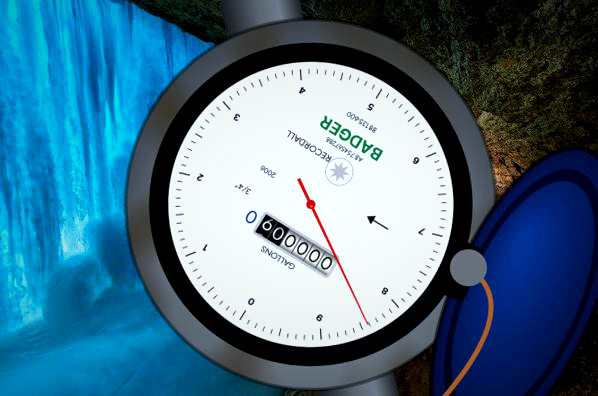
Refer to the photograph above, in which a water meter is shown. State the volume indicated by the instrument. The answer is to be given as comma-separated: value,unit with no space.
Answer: 88.4,gal
